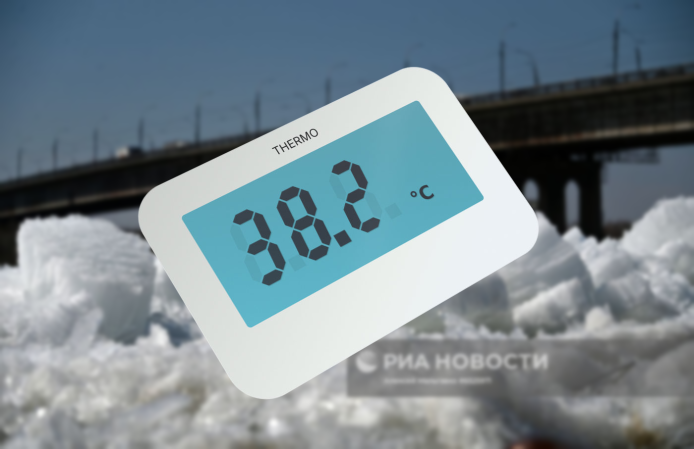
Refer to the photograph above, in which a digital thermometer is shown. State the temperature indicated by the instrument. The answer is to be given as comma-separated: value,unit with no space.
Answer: 38.2,°C
